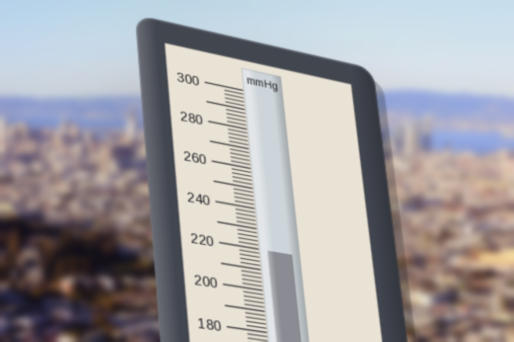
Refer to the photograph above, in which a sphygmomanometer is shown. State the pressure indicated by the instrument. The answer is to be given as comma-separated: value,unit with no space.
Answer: 220,mmHg
